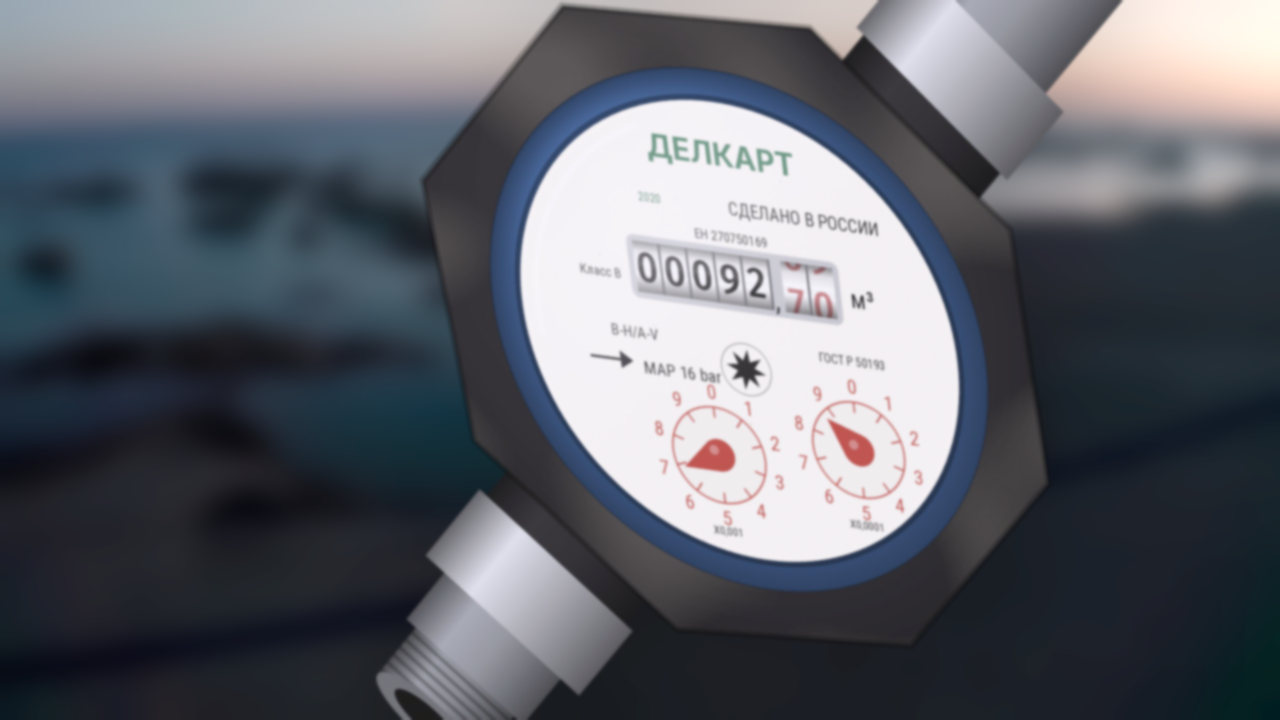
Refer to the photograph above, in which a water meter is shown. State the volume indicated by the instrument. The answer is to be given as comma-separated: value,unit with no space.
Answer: 92.6968,m³
